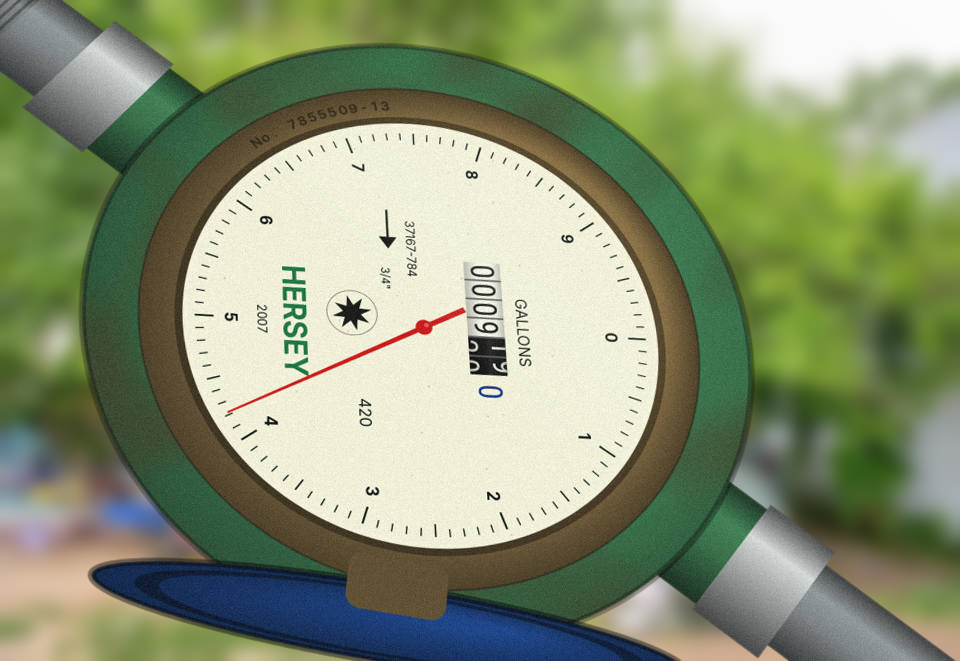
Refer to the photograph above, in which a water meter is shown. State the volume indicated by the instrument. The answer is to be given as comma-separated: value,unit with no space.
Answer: 9194.2,gal
